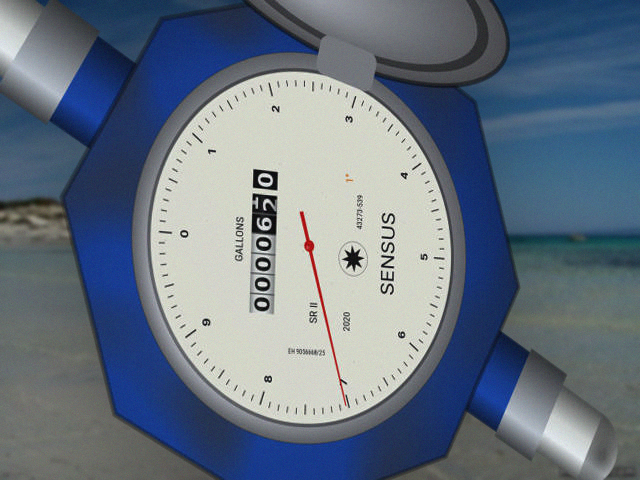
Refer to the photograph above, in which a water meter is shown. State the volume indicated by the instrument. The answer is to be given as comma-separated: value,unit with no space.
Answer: 617.0,gal
